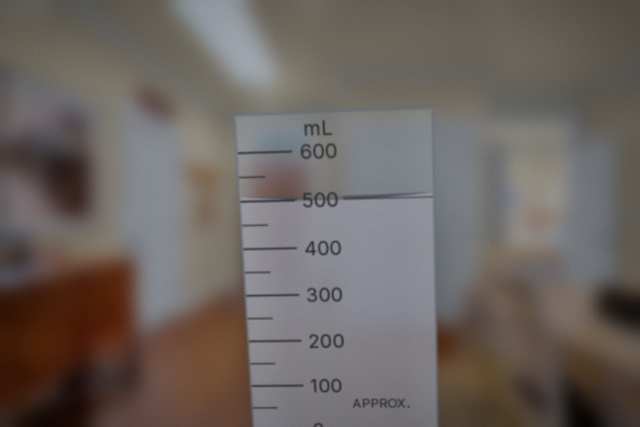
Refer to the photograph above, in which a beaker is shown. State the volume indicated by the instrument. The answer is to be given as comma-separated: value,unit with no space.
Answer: 500,mL
